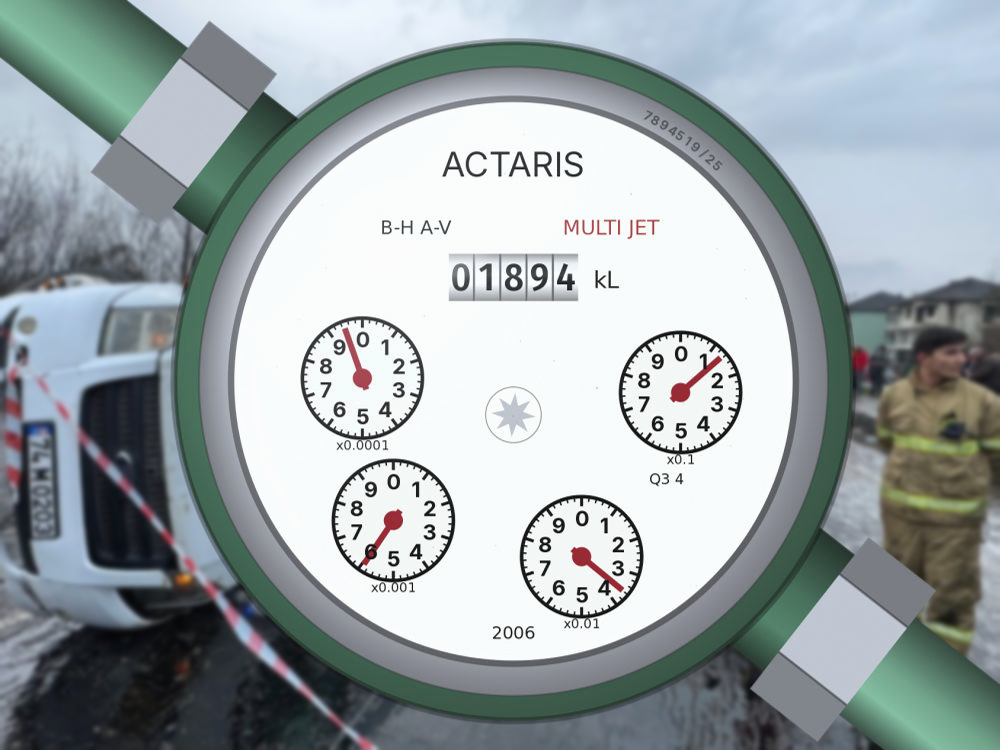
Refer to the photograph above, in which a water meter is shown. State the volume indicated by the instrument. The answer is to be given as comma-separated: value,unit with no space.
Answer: 1894.1359,kL
